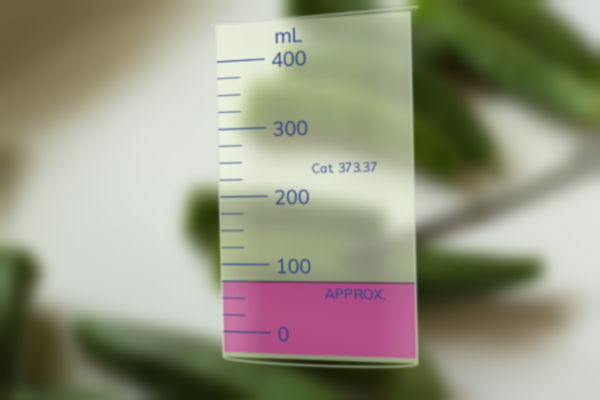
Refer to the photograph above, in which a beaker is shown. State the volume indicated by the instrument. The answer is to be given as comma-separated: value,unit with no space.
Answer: 75,mL
